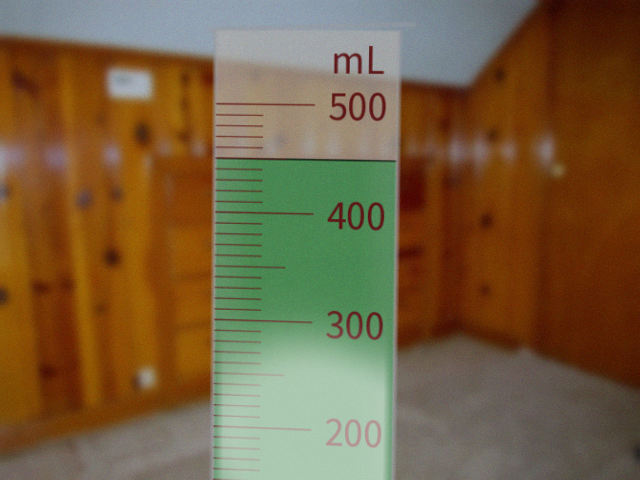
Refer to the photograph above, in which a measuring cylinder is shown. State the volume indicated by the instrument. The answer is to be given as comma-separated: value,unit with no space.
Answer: 450,mL
